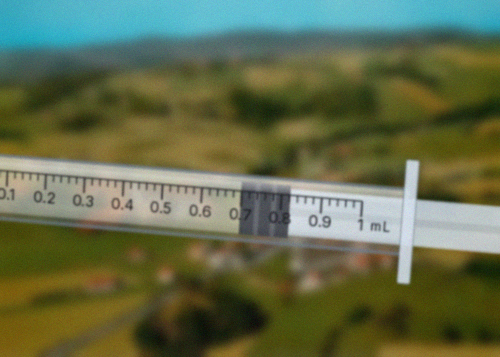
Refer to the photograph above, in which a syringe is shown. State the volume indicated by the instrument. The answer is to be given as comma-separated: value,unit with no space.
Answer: 0.7,mL
